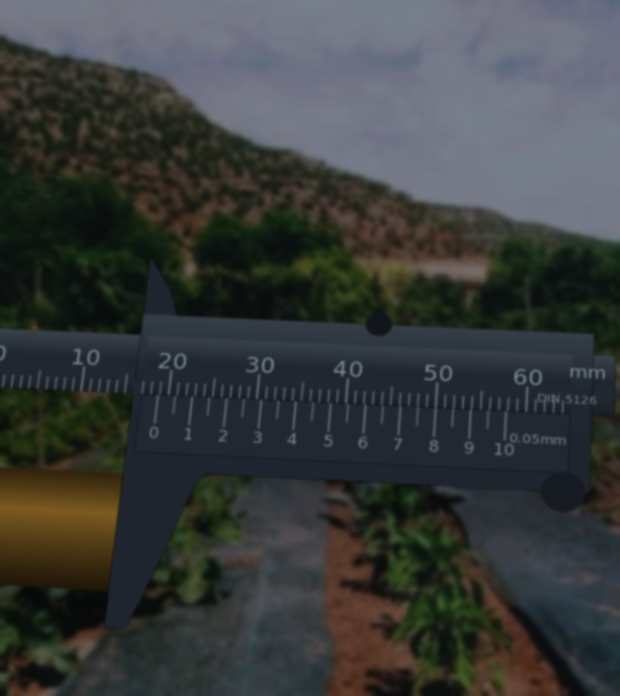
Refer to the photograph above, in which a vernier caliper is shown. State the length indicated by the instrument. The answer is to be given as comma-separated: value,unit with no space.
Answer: 18.8,mm
